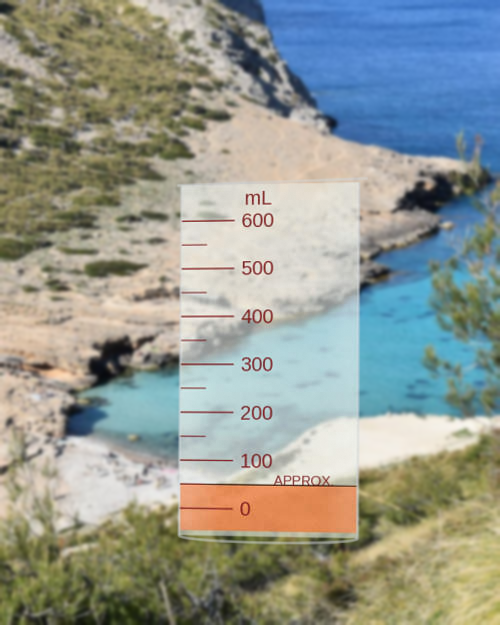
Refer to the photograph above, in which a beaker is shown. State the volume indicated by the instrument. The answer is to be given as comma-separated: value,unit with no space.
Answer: 50,mL
